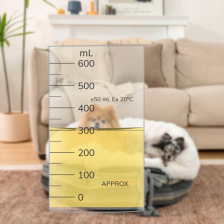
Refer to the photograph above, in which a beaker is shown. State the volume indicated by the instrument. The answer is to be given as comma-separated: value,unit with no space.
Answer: 300,mL
